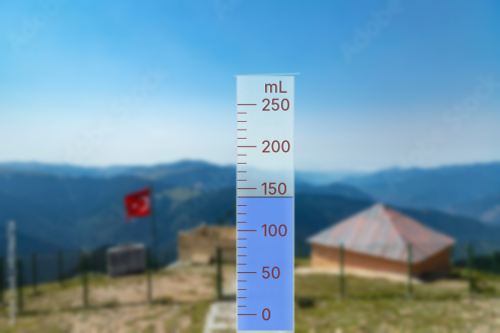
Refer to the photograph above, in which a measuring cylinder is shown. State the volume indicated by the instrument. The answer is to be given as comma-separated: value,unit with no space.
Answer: 140,mL
